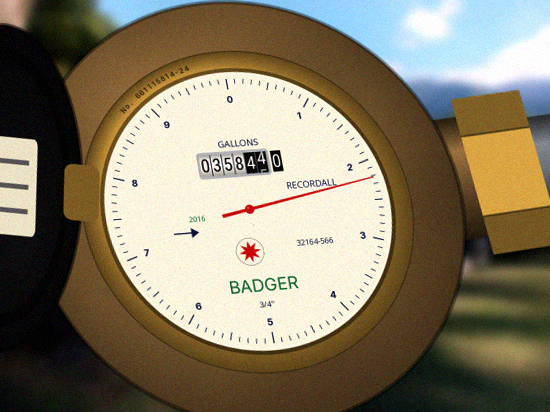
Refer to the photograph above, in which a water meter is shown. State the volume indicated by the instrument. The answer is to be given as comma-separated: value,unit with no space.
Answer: 358442.2,gal
